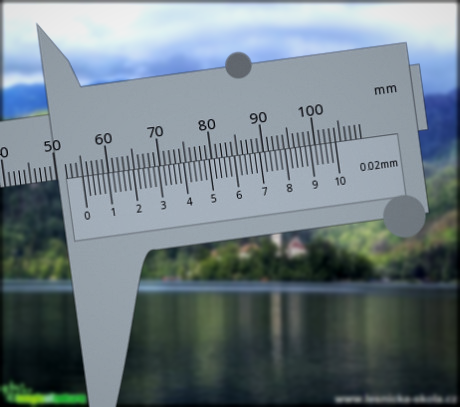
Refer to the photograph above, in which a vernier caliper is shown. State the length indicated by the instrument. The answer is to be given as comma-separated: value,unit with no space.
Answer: 55.0,mm
